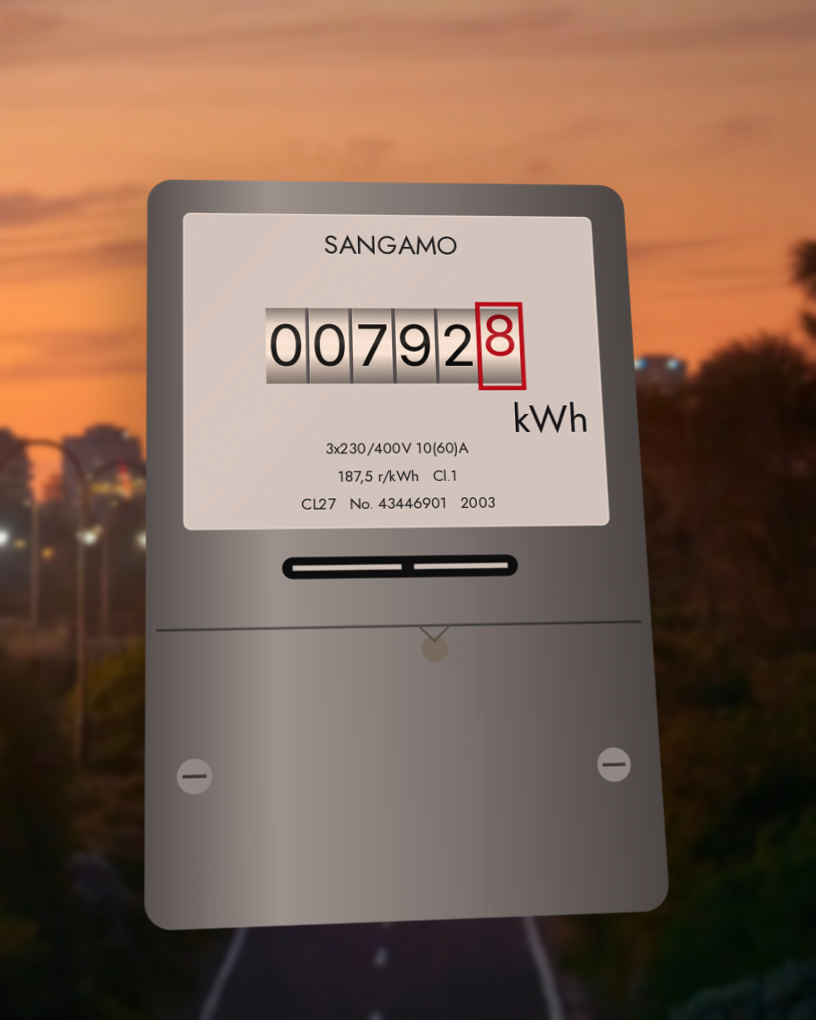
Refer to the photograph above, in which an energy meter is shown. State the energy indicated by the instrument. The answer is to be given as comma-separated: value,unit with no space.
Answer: 792.8,kWh
